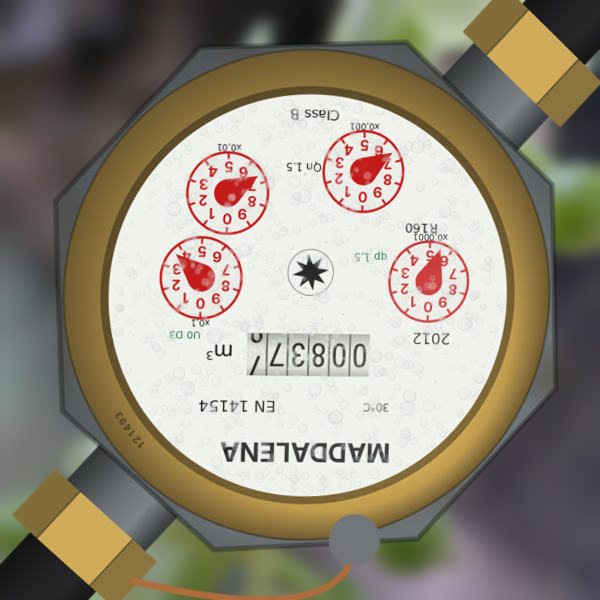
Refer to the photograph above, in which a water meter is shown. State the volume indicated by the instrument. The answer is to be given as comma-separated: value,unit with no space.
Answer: 8377.3665,m³
